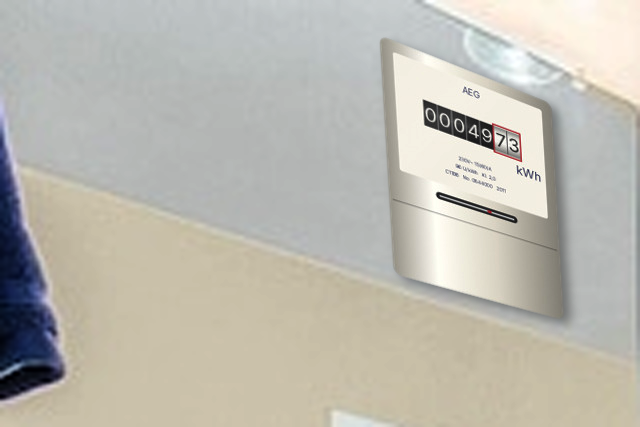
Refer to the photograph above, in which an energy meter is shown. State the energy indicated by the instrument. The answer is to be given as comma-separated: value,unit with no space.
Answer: 49.73,kWh
